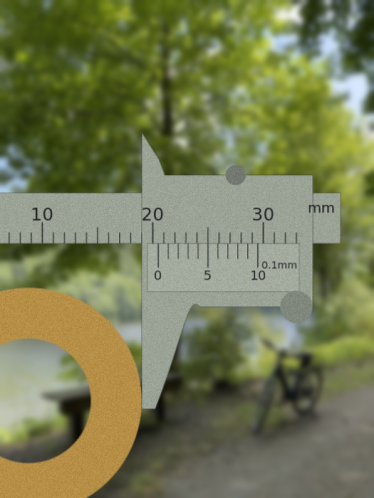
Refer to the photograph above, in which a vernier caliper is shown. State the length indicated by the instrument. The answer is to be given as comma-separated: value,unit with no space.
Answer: 20.5,mm
